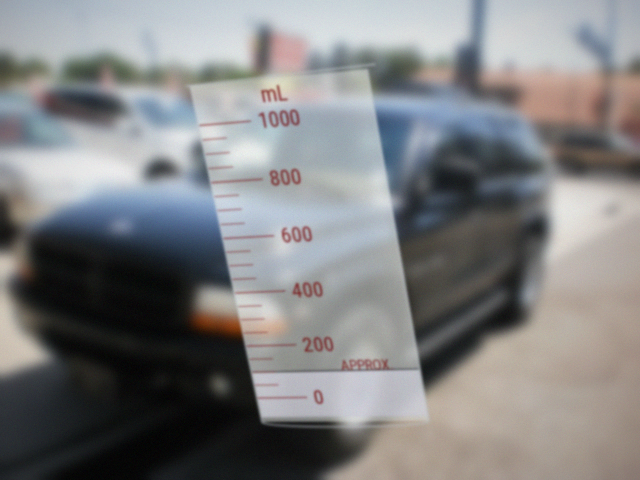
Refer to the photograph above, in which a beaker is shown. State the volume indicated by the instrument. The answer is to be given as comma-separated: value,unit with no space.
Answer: 100,mL
